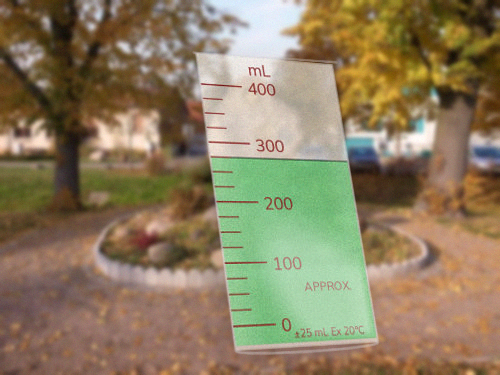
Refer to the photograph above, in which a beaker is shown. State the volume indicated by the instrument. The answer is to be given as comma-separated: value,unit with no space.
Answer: 275,mL
